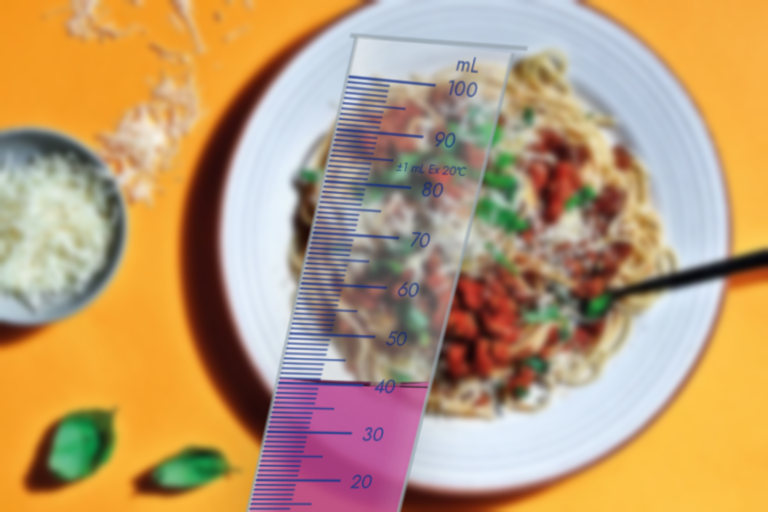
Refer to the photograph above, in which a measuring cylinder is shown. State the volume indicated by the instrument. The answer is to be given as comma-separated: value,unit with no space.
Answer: 40,mL
